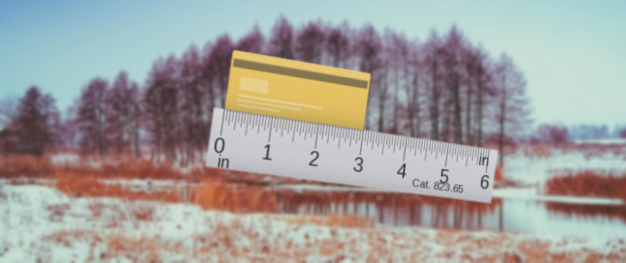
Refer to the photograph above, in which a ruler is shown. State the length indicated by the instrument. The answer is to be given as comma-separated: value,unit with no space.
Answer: 3,in
